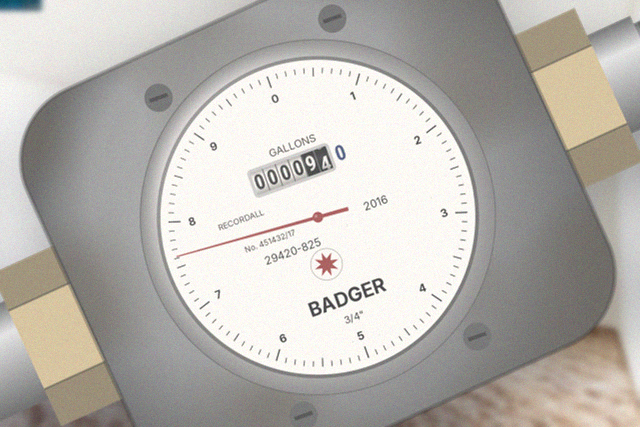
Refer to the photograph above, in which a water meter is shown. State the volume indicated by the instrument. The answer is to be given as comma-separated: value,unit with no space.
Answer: 937.6,gal
